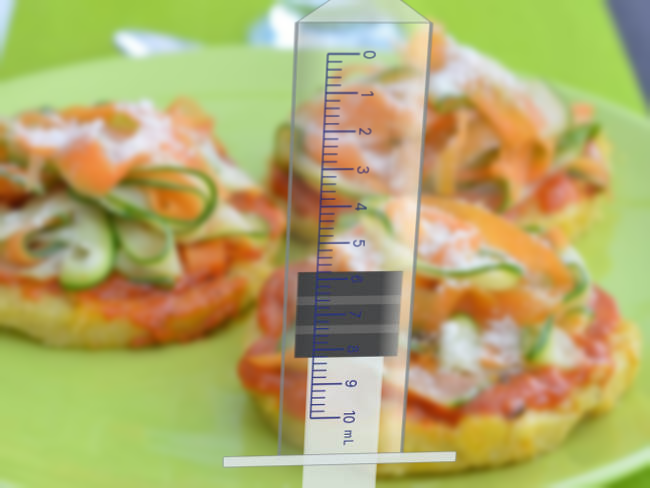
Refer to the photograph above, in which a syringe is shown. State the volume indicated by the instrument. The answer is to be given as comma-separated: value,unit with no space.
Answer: 5.8,mL
